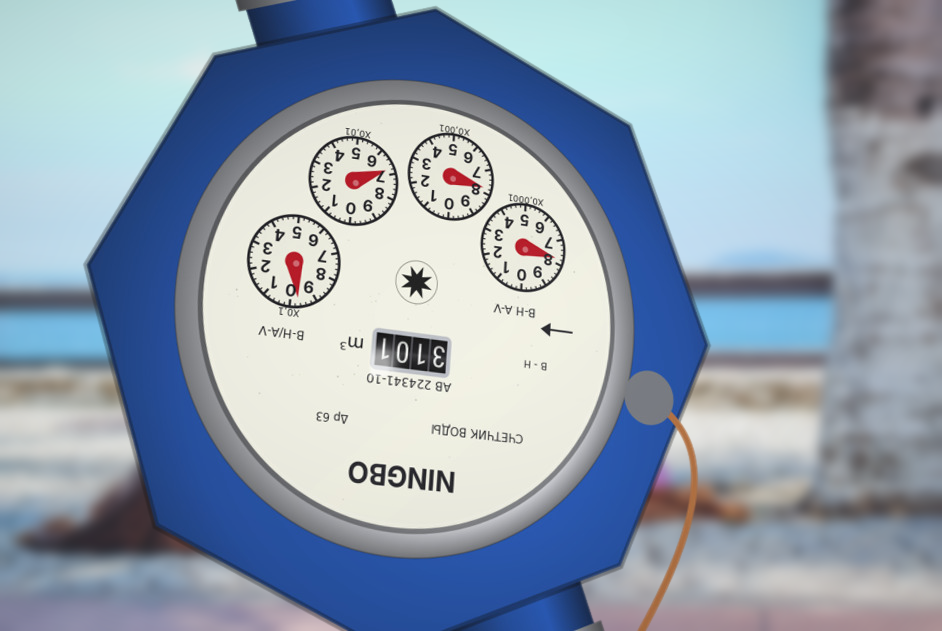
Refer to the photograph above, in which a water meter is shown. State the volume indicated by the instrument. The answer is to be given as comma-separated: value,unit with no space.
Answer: 3100.9677,m³
